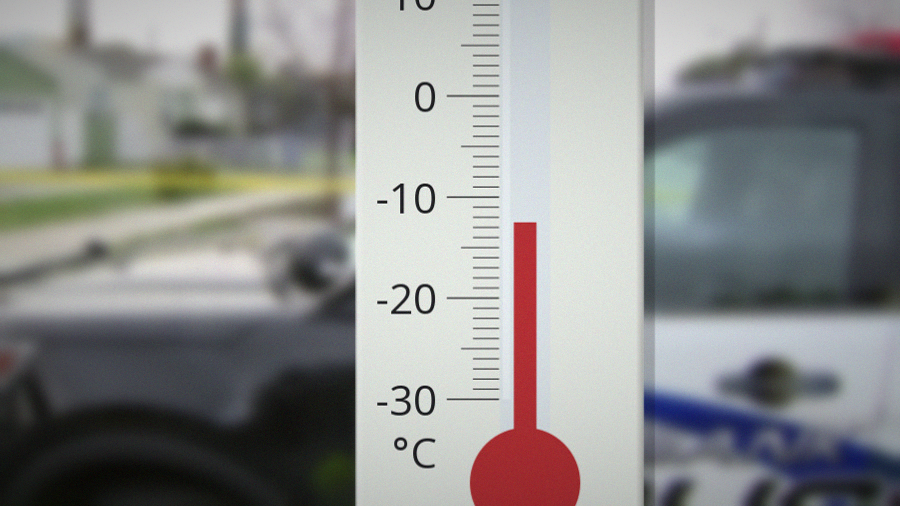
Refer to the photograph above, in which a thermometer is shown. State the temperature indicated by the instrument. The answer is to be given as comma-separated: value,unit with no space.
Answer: -12.5,°C
